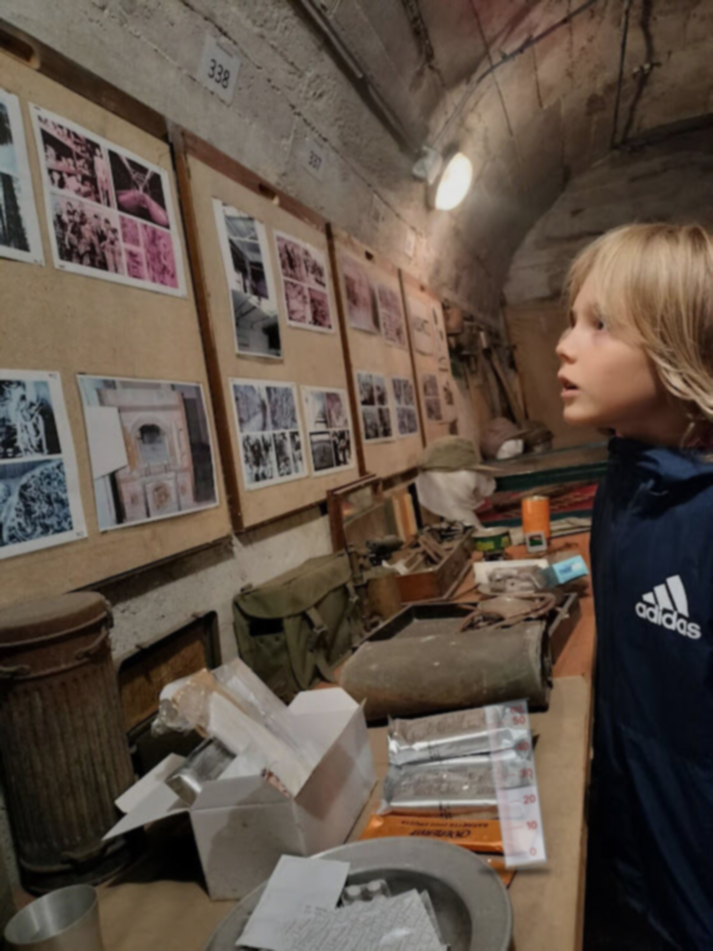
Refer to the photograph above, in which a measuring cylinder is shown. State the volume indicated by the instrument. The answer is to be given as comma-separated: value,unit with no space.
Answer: 25,mL
